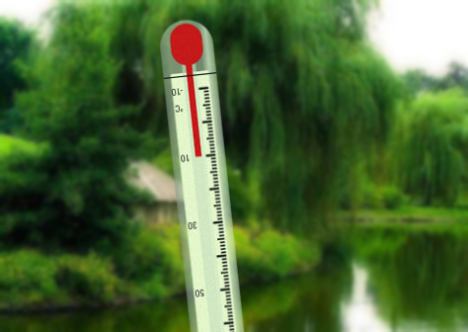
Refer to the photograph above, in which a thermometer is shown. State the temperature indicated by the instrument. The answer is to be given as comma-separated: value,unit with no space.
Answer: 10,°C
